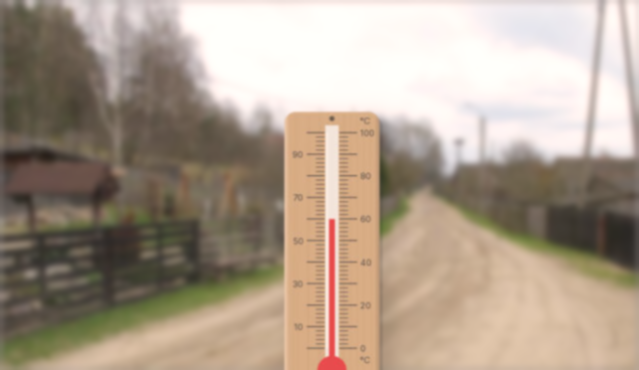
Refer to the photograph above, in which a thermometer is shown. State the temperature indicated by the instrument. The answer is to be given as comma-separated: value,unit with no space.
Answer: 60,°C
